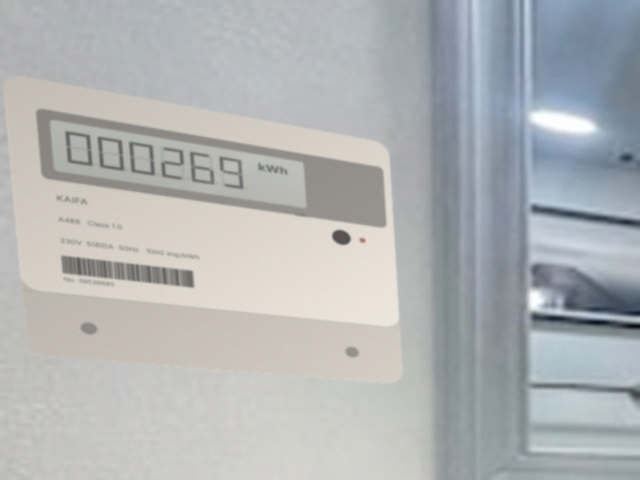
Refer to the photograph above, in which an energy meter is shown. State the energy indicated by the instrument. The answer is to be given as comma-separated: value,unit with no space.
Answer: 269,kWh
